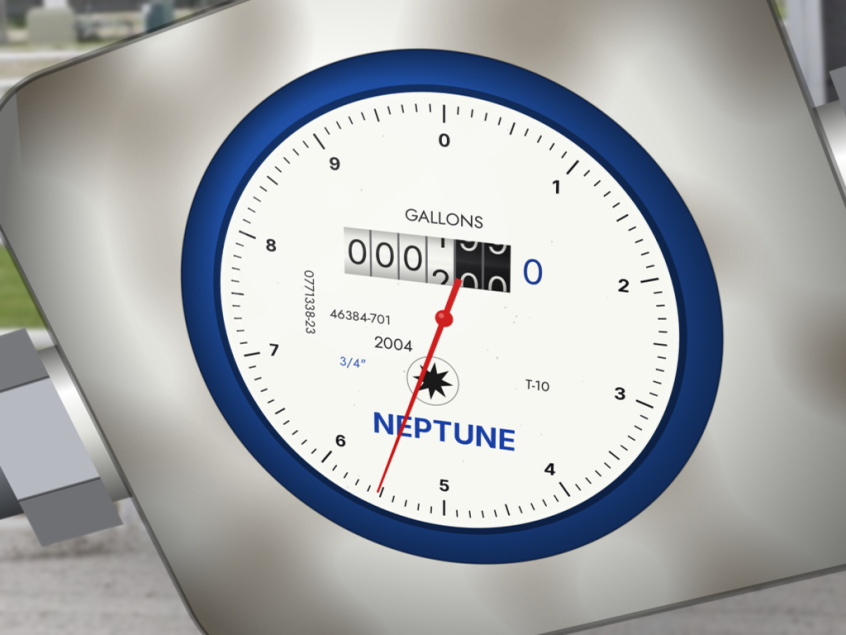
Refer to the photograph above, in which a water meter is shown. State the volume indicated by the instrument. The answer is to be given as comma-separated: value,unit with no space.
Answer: 1995.5,gal
